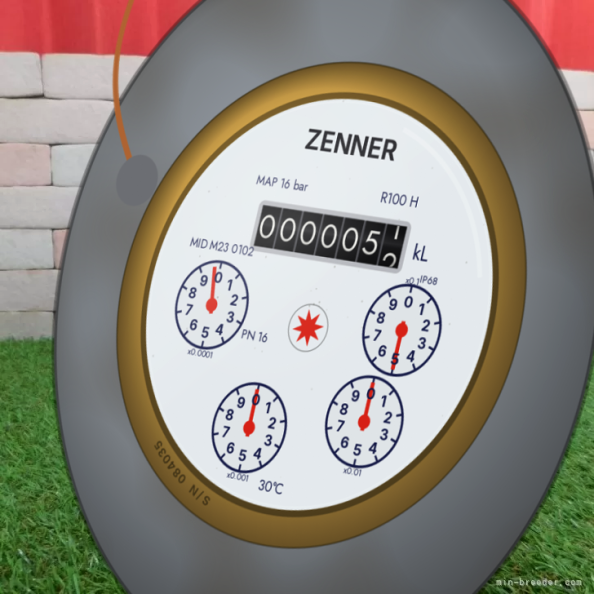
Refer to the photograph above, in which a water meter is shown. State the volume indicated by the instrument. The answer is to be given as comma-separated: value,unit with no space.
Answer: 51.4999,kL
